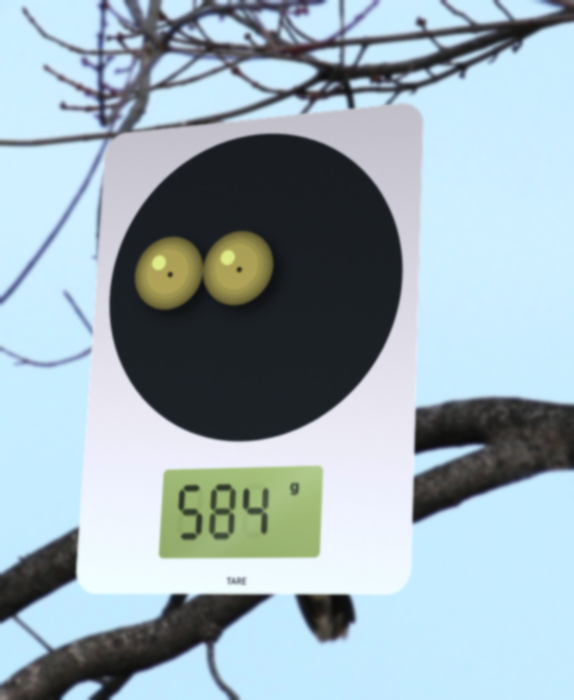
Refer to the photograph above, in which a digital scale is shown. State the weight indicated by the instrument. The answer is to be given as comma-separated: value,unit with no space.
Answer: 584,g
